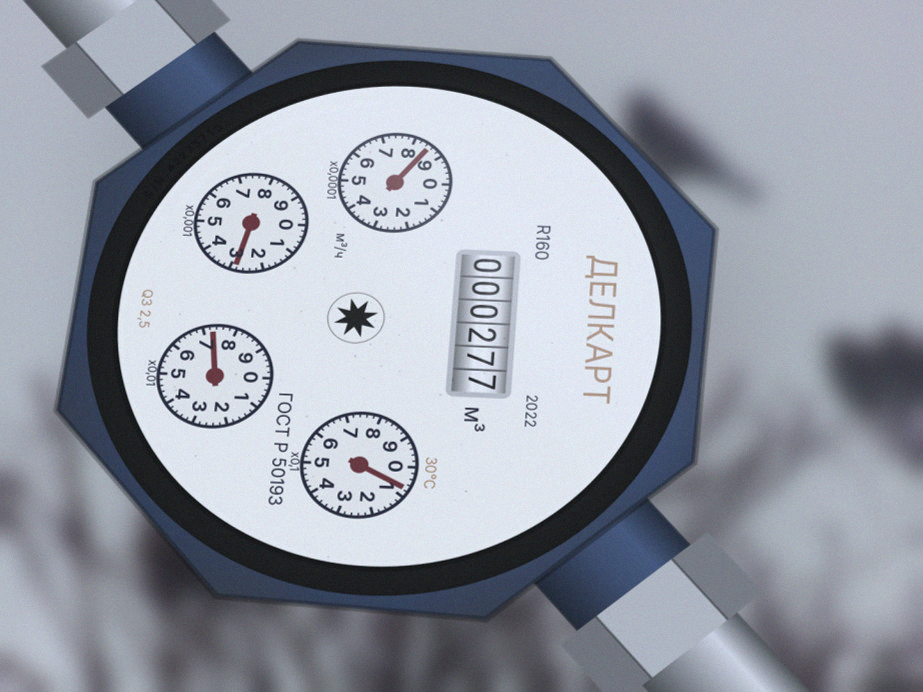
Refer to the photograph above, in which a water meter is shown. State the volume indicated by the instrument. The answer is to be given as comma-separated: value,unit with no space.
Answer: 277.0728,m³
